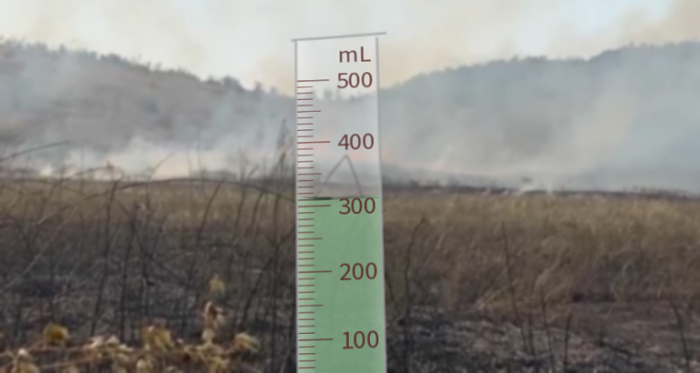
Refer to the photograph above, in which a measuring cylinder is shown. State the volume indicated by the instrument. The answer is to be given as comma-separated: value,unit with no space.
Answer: 310,mL
